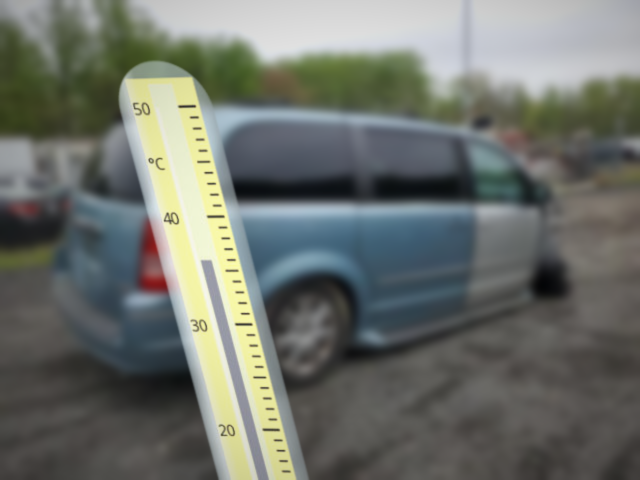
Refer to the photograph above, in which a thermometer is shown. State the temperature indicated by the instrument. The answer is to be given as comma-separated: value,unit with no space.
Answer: 36,°C
